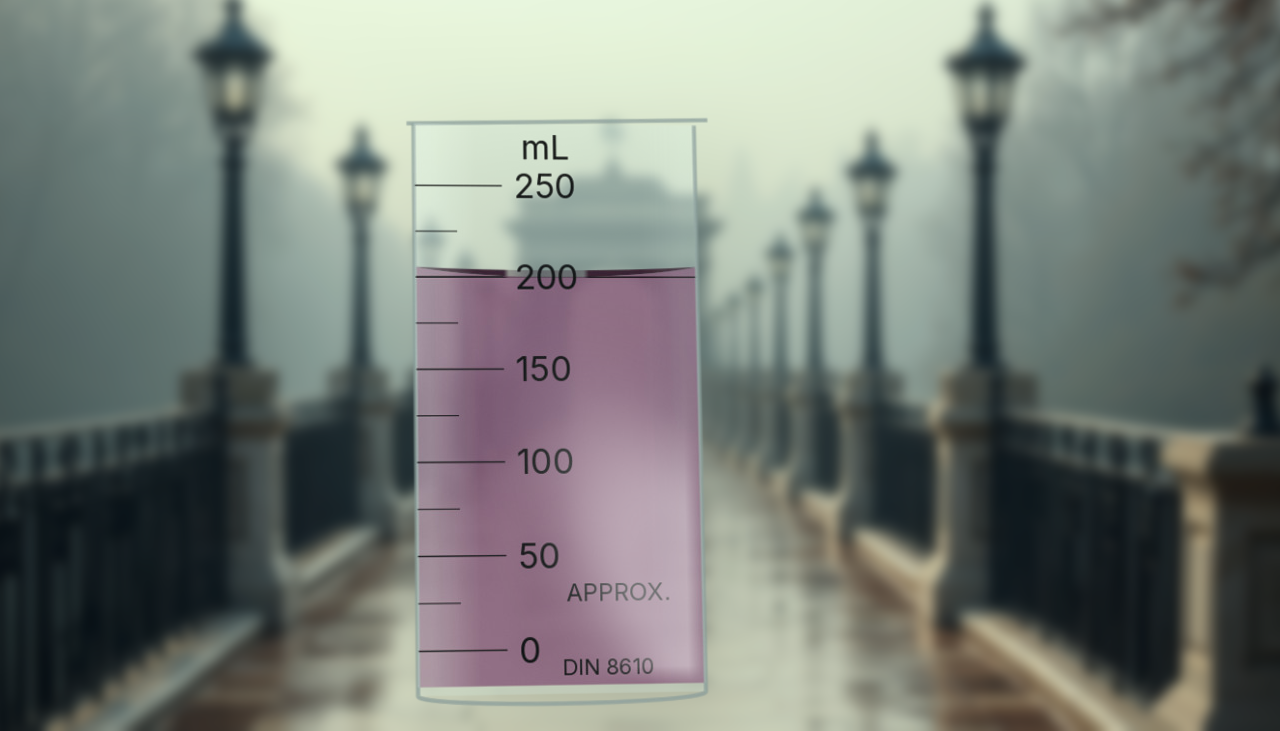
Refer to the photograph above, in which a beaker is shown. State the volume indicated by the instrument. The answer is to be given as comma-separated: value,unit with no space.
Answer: 200,mL
